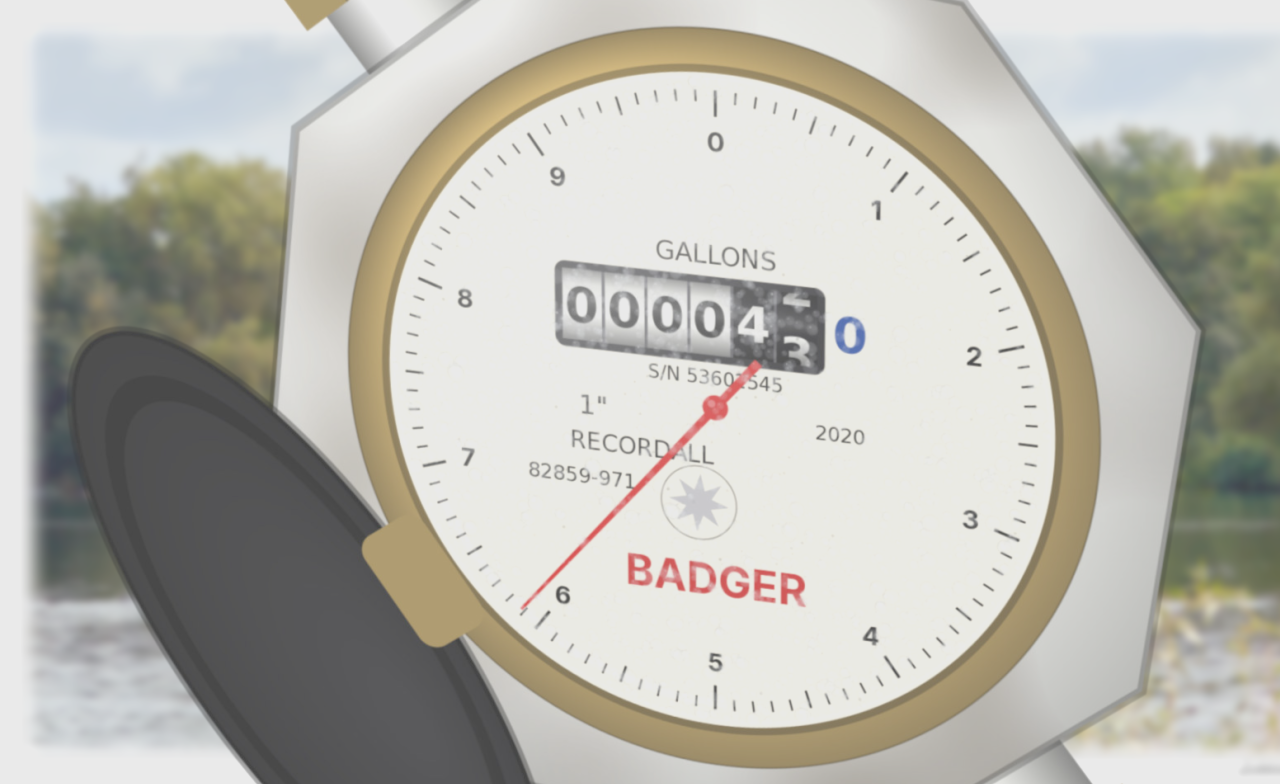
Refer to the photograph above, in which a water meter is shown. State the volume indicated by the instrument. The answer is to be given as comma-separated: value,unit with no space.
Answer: 426.1,gal
